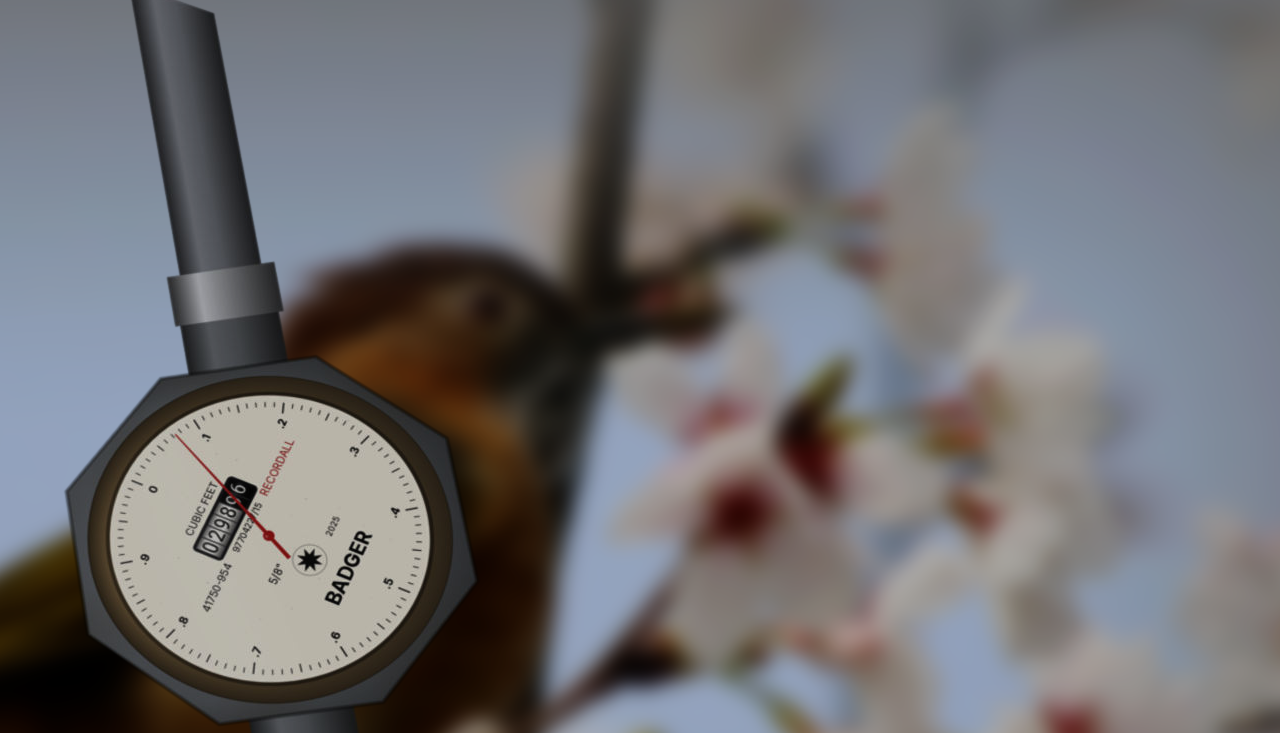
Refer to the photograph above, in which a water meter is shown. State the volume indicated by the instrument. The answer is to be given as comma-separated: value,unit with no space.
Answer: 29896.07,ft³
